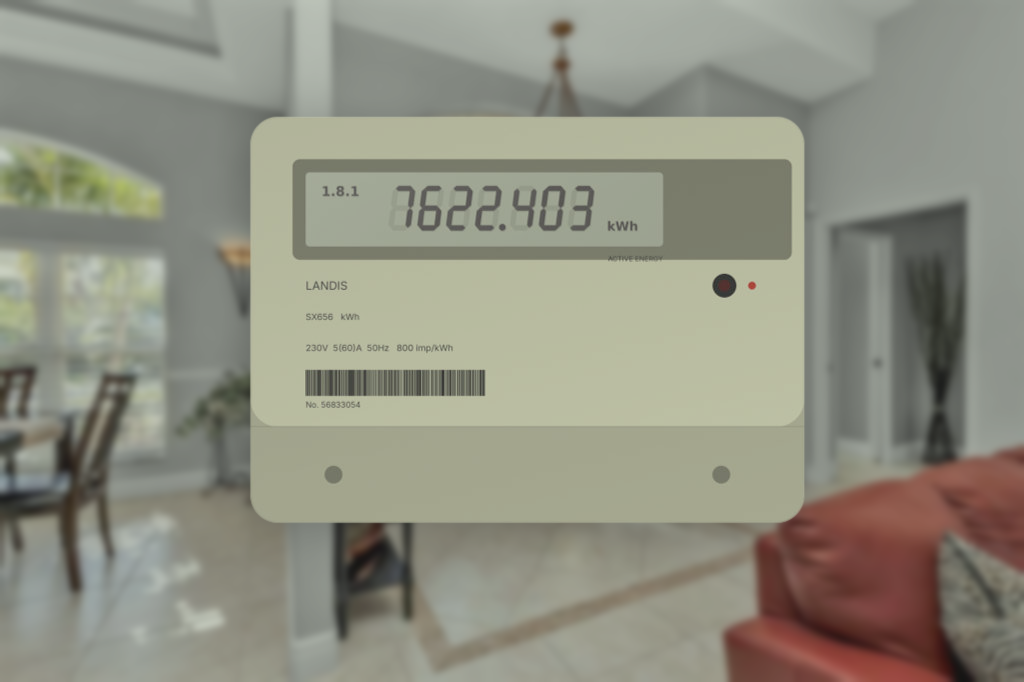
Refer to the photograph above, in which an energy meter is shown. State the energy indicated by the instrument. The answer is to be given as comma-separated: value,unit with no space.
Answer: 7622.403,kWh
